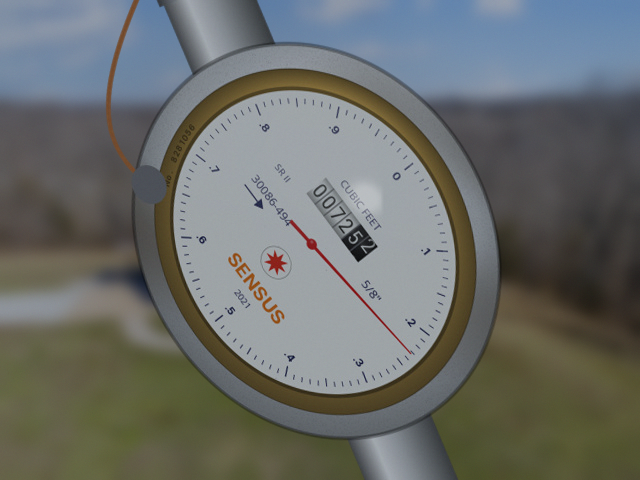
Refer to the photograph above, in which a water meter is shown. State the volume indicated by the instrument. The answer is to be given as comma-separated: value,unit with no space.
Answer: 7252.23,ft³
